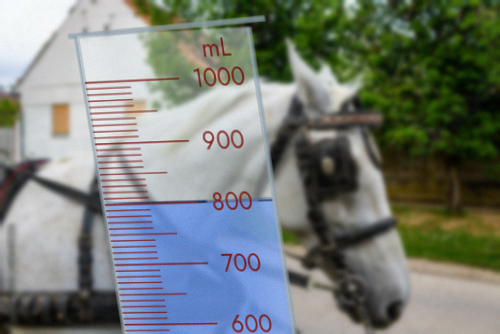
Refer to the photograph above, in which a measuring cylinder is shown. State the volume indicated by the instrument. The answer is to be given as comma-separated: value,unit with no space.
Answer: 800,mL
